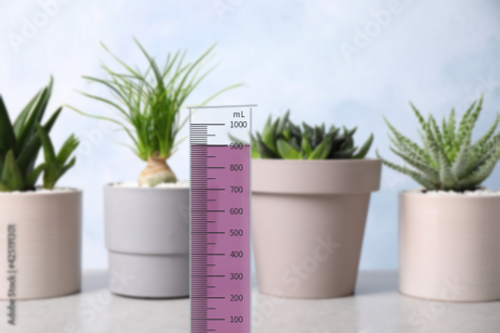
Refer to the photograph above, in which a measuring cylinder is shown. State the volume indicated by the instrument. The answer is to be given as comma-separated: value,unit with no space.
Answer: 900,mL
